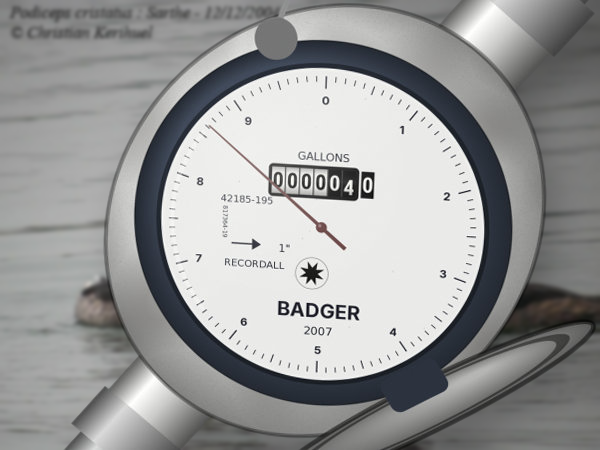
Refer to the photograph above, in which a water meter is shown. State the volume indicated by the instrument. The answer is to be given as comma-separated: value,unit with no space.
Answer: 38.6,gal
